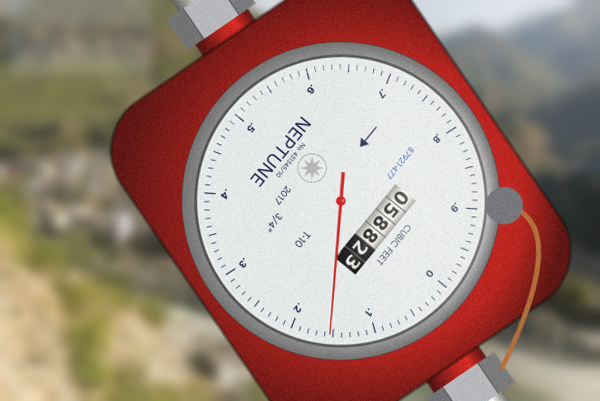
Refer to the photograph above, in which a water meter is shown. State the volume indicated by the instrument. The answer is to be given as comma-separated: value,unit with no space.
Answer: 58823.15,ft³
